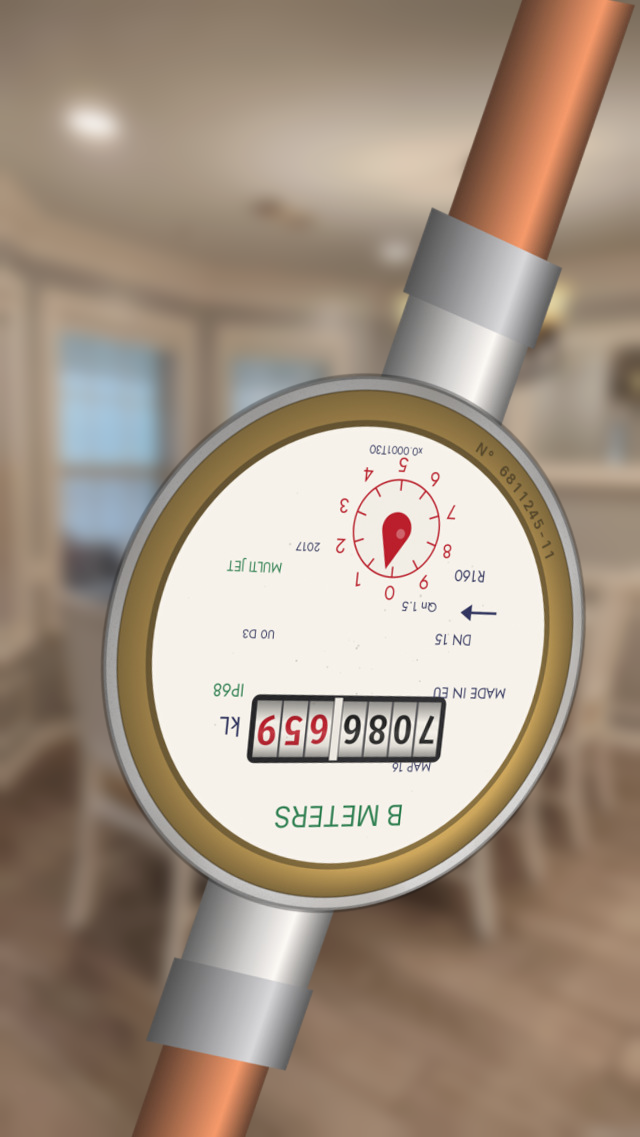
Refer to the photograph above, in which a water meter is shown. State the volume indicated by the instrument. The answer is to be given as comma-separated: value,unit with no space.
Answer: 7086.6590,kL
